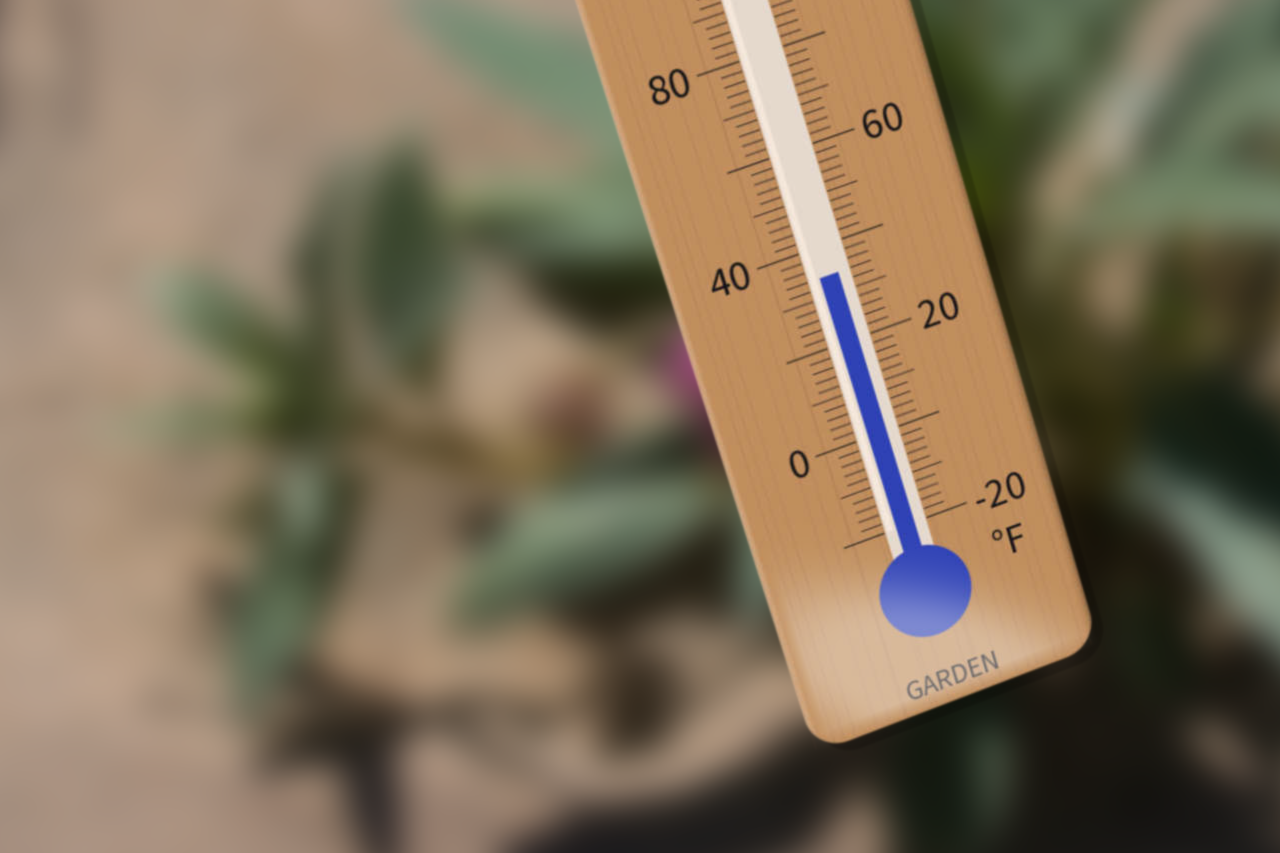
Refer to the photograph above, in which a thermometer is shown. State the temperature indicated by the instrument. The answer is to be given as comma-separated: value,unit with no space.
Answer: 34,°F
